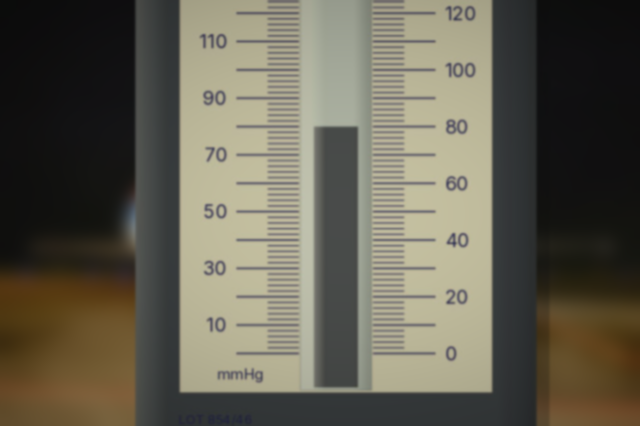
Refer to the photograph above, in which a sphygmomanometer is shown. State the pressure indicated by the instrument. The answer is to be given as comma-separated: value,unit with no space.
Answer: 80,mmHg
